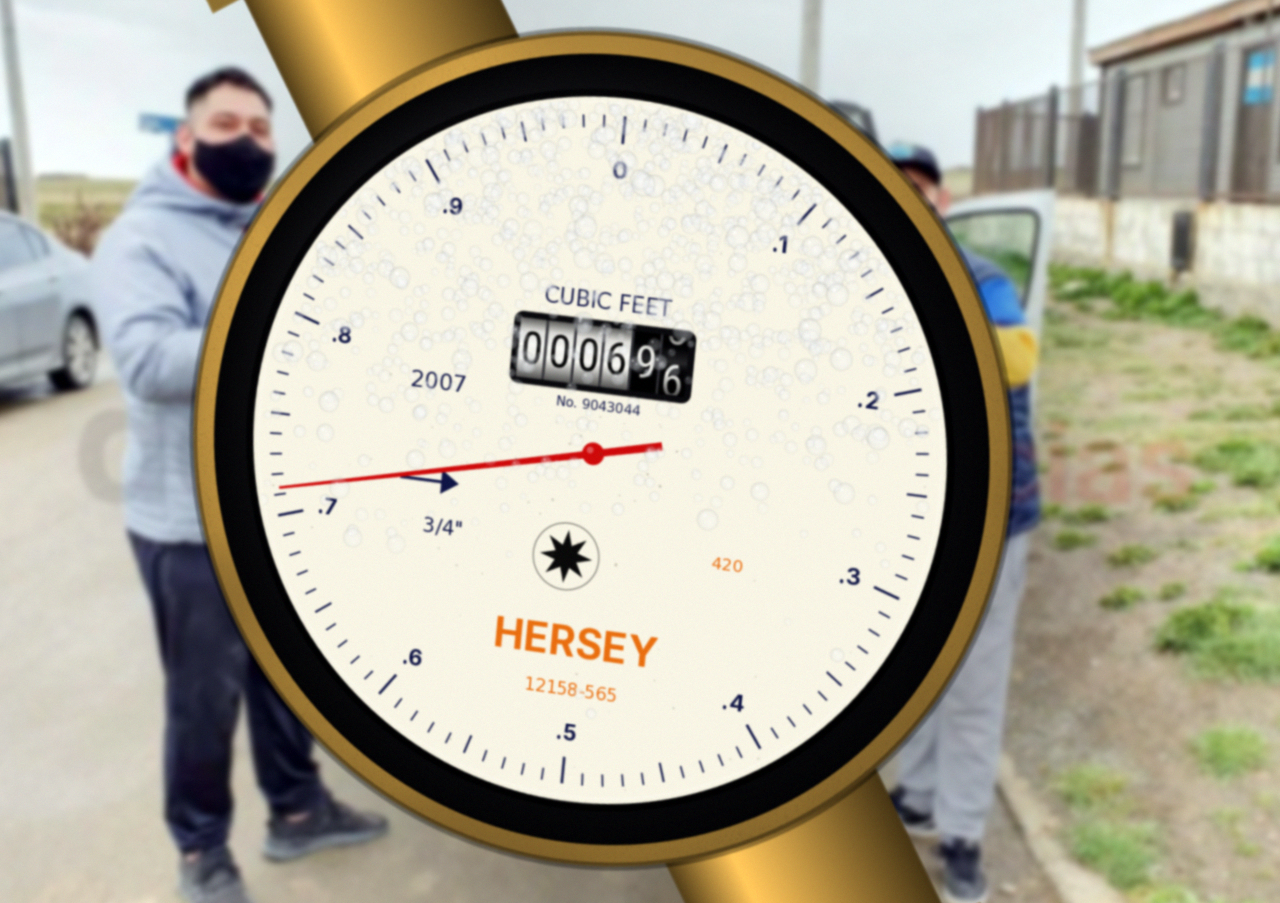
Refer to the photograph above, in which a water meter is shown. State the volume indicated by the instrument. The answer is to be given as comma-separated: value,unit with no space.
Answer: 695.71,ft³
